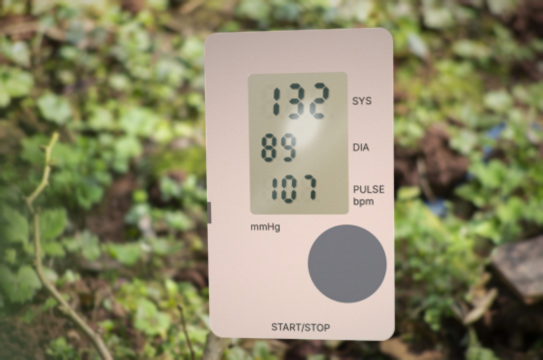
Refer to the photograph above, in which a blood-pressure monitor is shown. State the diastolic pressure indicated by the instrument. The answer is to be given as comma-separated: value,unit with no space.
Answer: 89,mmHg
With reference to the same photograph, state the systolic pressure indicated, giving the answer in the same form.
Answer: 132,mmHg
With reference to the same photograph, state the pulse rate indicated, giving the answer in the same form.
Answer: 107,bpm
